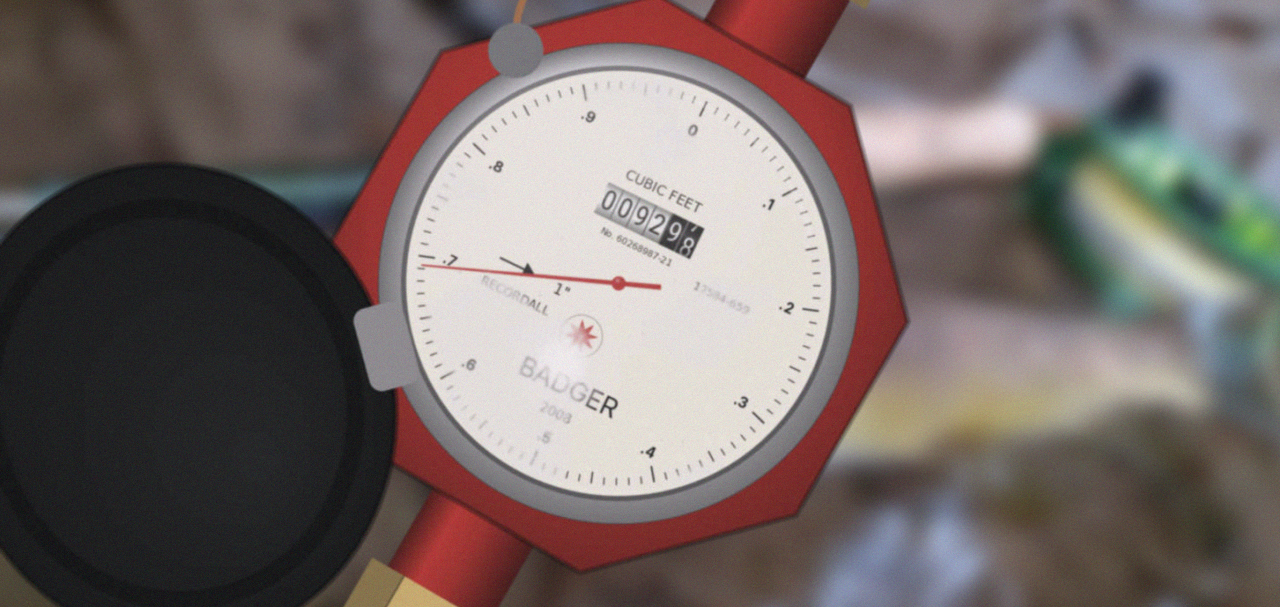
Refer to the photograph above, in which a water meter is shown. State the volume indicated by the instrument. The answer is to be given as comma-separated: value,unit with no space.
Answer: 9297.69,ft³
